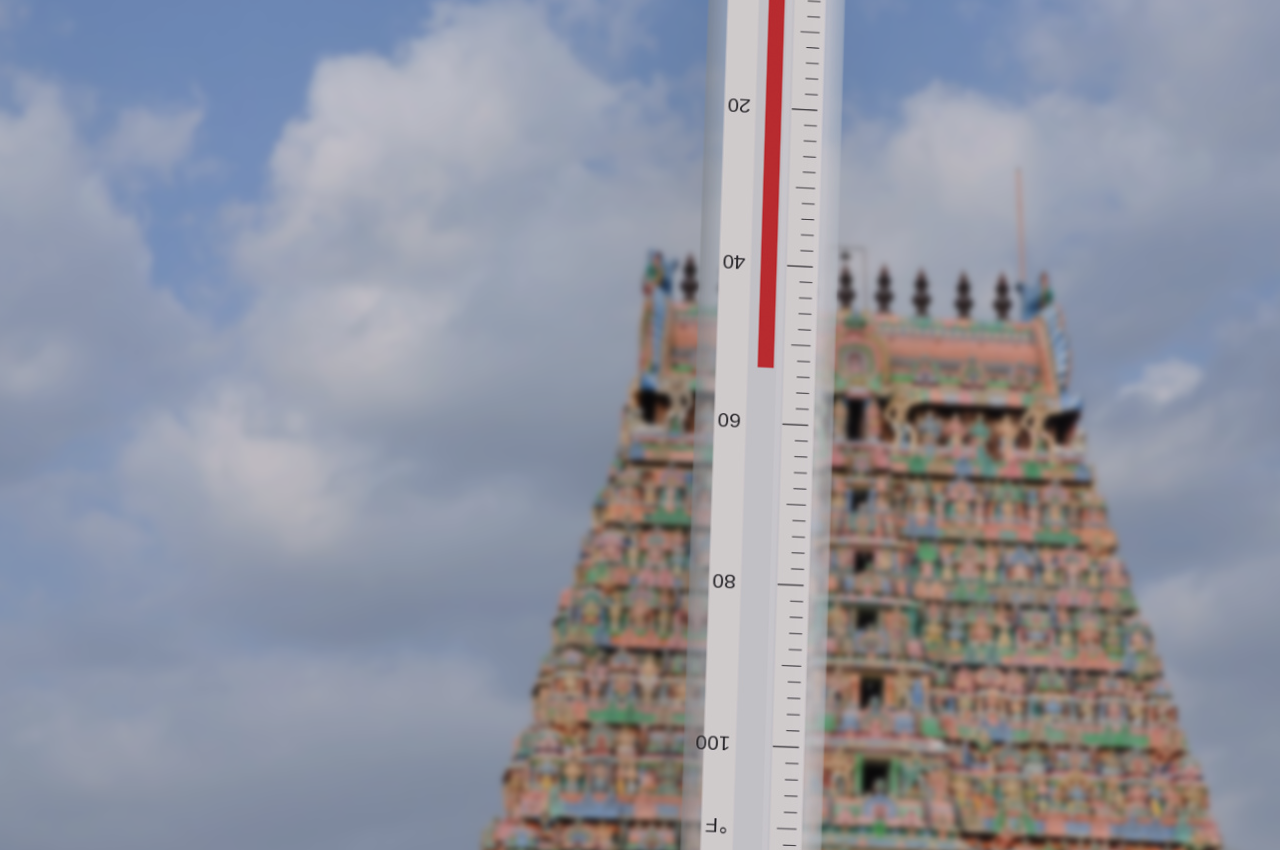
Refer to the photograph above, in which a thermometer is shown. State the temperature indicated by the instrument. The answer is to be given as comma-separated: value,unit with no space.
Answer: 53,°F
